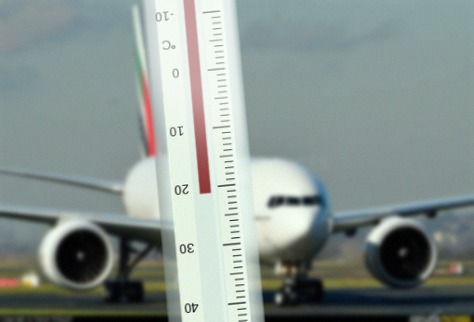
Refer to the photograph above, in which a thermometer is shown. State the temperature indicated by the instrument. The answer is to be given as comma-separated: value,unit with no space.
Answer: 21,°C
